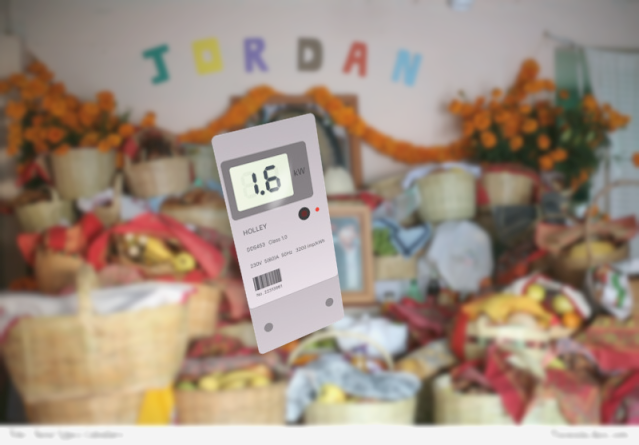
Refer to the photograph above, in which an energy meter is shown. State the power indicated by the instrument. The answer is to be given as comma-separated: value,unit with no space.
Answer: 1.6,kW
